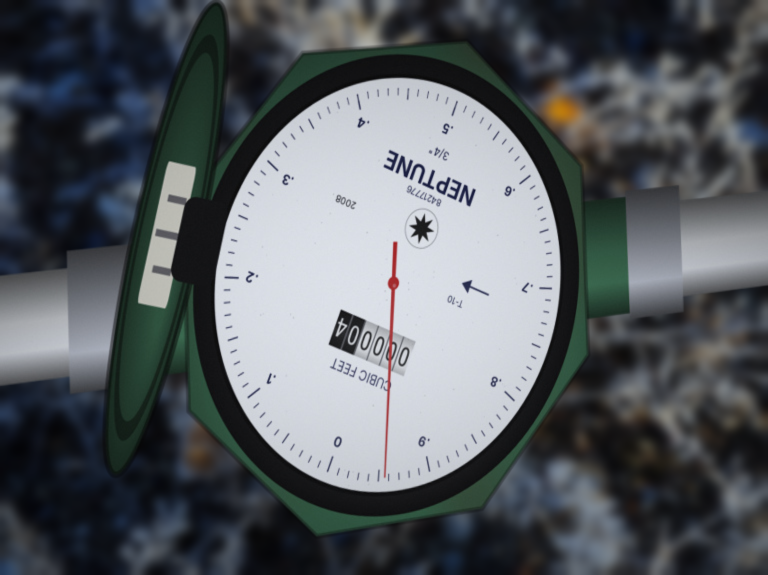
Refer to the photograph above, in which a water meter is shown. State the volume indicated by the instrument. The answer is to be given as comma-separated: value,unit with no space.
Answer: 3.94,ft³
